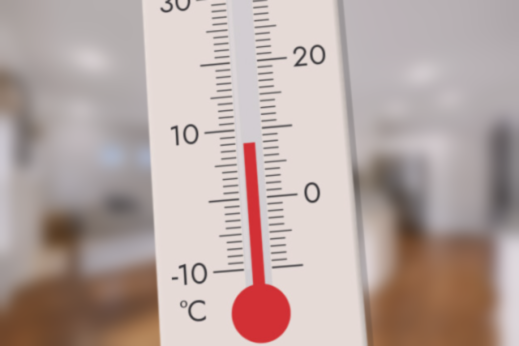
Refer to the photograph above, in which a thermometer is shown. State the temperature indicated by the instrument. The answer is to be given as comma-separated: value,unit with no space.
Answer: 8,°C
